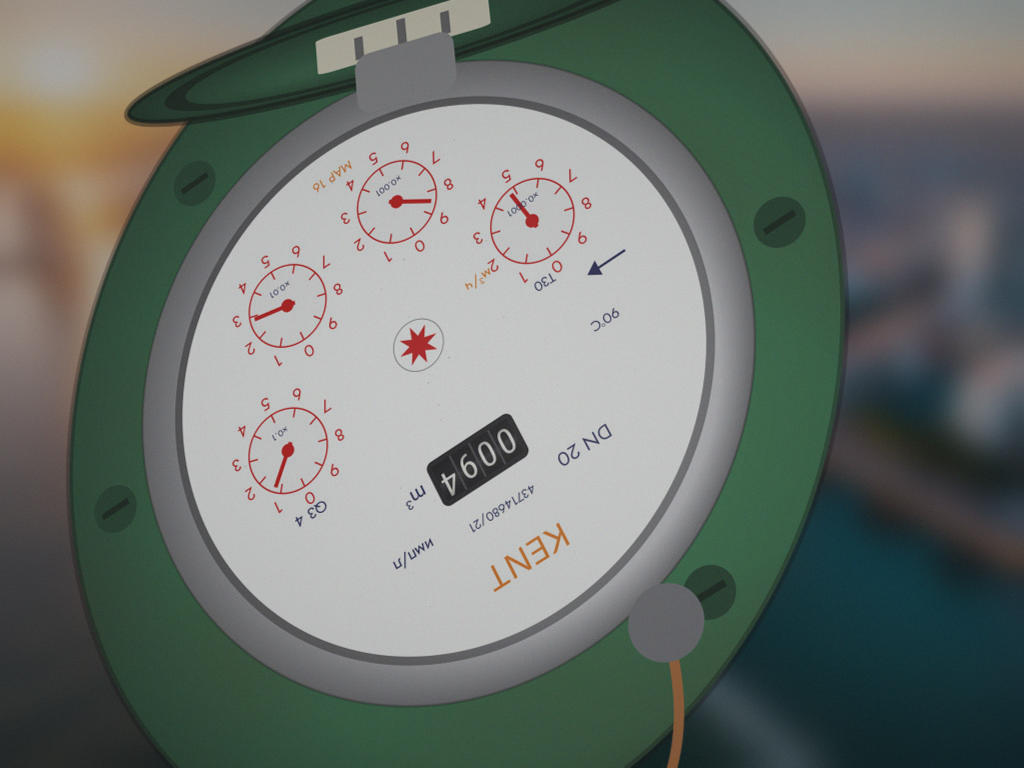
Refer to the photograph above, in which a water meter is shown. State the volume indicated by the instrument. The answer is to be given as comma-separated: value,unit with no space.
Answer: 94.1284,m³
